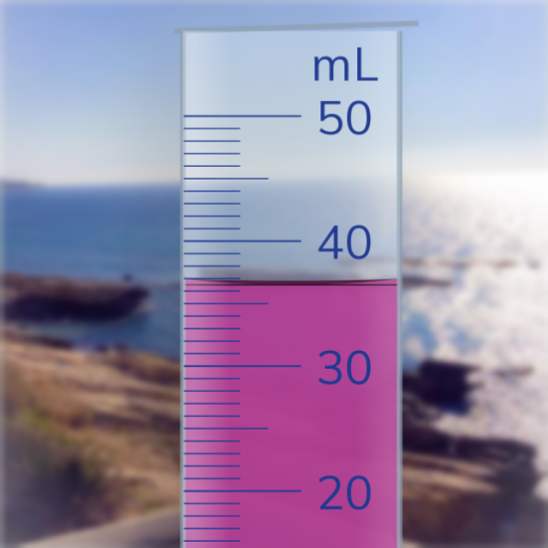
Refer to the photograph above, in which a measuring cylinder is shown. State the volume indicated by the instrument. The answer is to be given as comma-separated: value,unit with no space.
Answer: 36.5,mL
